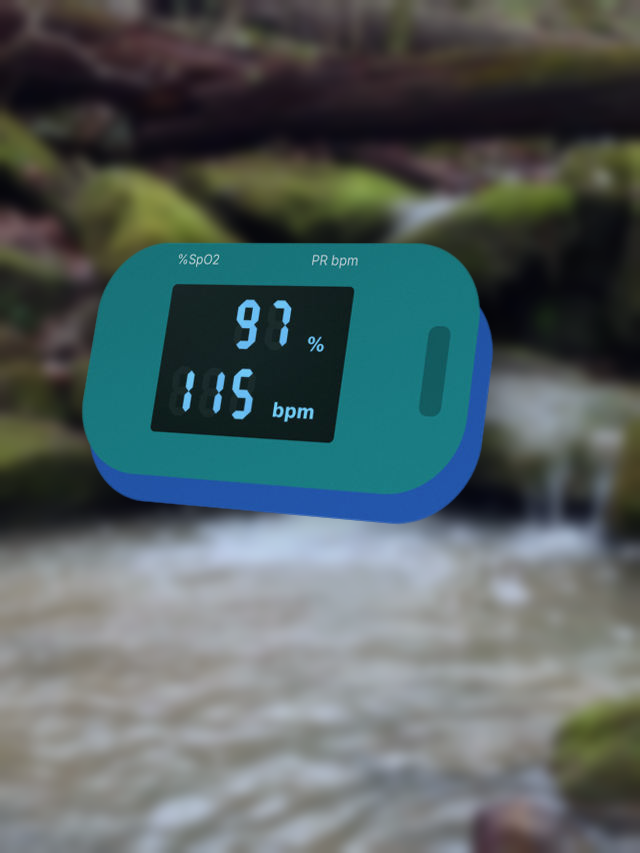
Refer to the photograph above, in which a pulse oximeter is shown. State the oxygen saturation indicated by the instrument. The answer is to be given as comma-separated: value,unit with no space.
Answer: 97,%
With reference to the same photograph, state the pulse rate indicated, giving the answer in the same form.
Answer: 115,bpm
